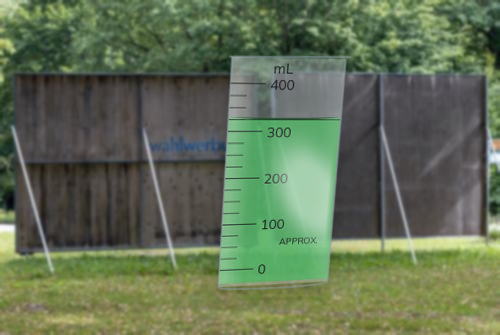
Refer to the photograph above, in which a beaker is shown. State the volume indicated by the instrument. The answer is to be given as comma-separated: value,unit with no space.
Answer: 325,mL
